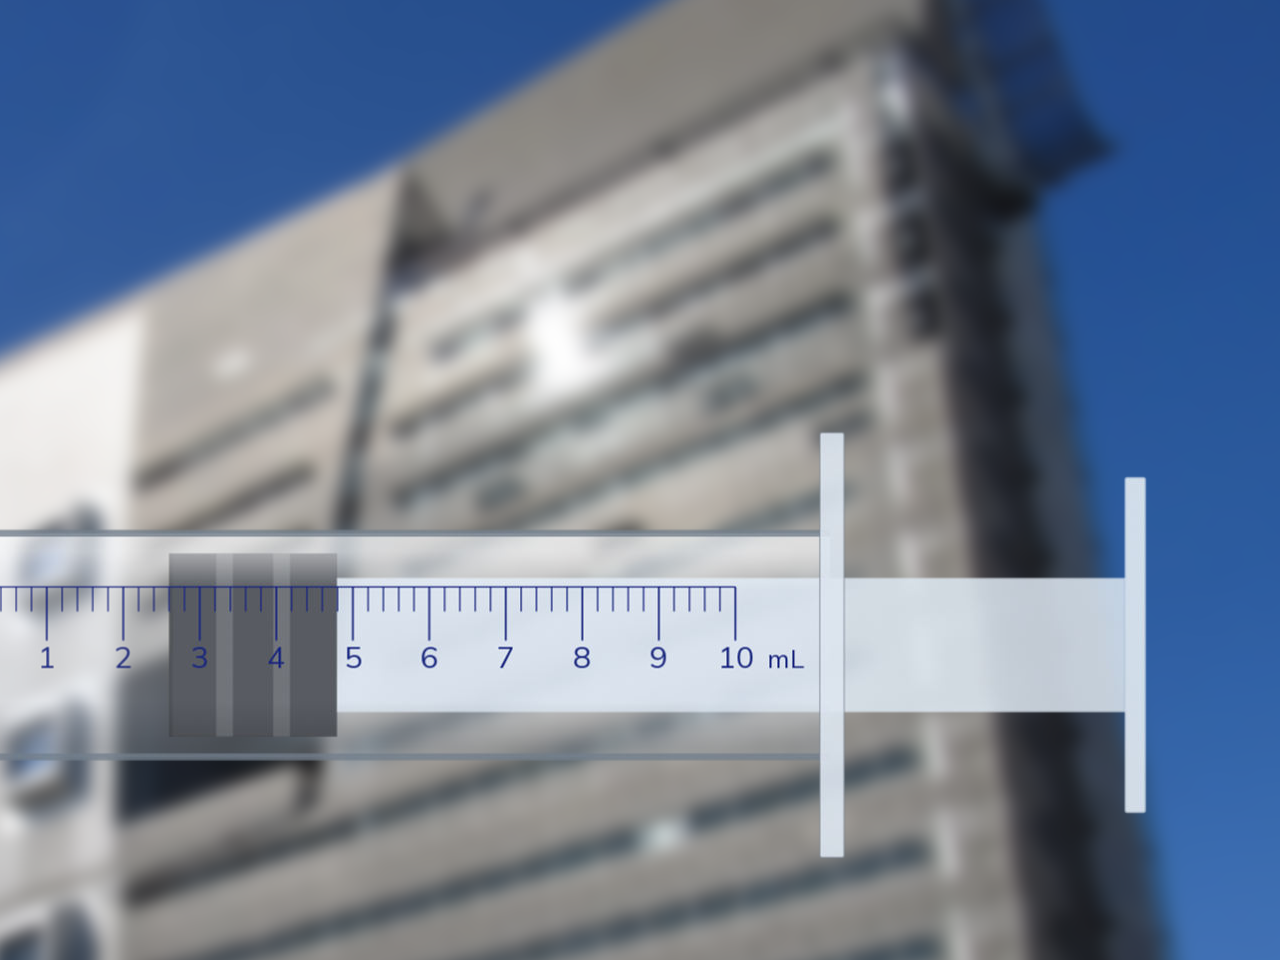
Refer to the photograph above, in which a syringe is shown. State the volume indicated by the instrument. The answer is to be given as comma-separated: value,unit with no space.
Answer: 2.6,mL
